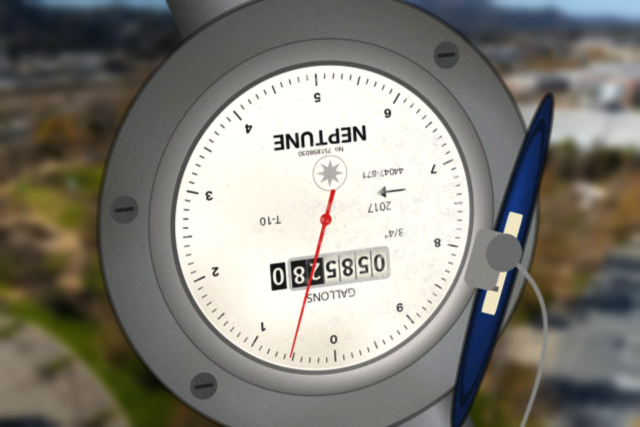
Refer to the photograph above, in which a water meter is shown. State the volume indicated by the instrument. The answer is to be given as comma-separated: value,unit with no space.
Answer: 585280.5,gal
